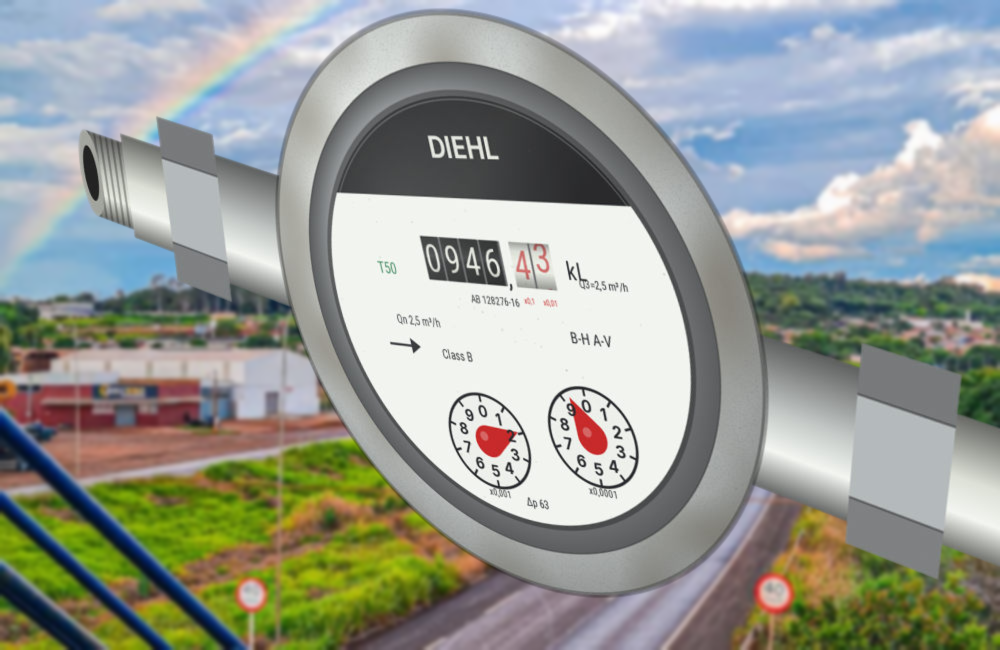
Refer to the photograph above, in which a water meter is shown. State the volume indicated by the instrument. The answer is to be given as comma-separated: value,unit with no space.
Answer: 946.4319,kL
